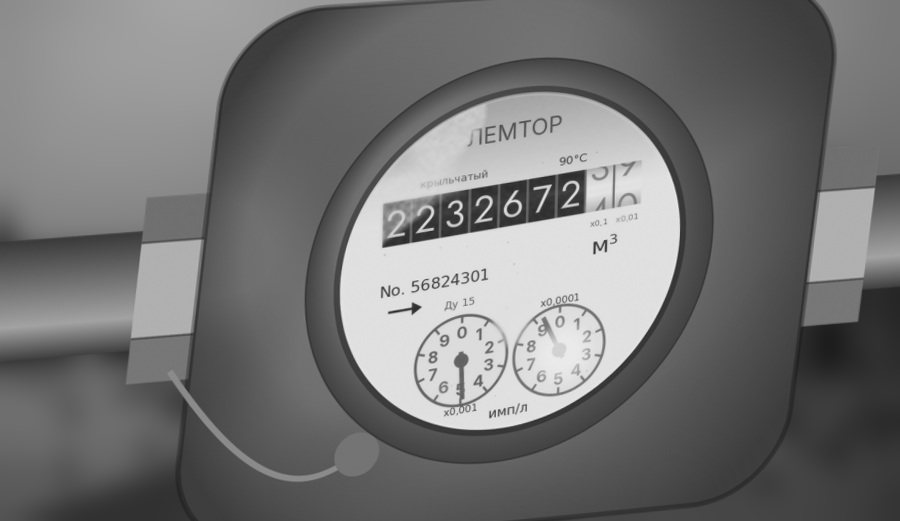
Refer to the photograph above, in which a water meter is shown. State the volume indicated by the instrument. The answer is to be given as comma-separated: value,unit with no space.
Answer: 2232672.3949,m³
